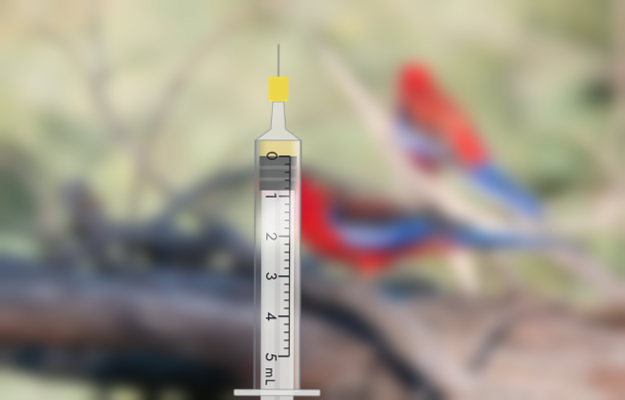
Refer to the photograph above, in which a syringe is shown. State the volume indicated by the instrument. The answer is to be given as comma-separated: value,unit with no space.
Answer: 0,mL
